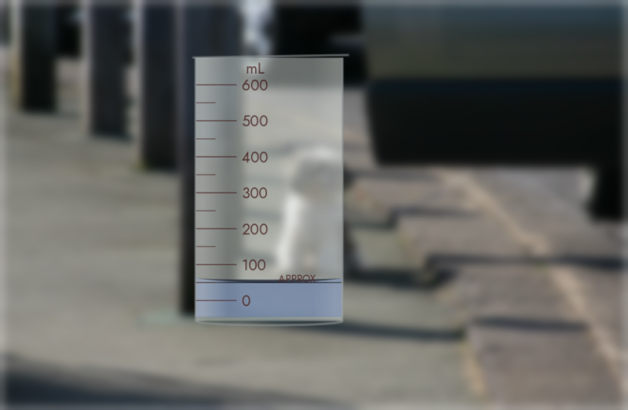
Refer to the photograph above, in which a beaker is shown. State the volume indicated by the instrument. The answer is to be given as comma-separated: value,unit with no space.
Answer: 50,mL
